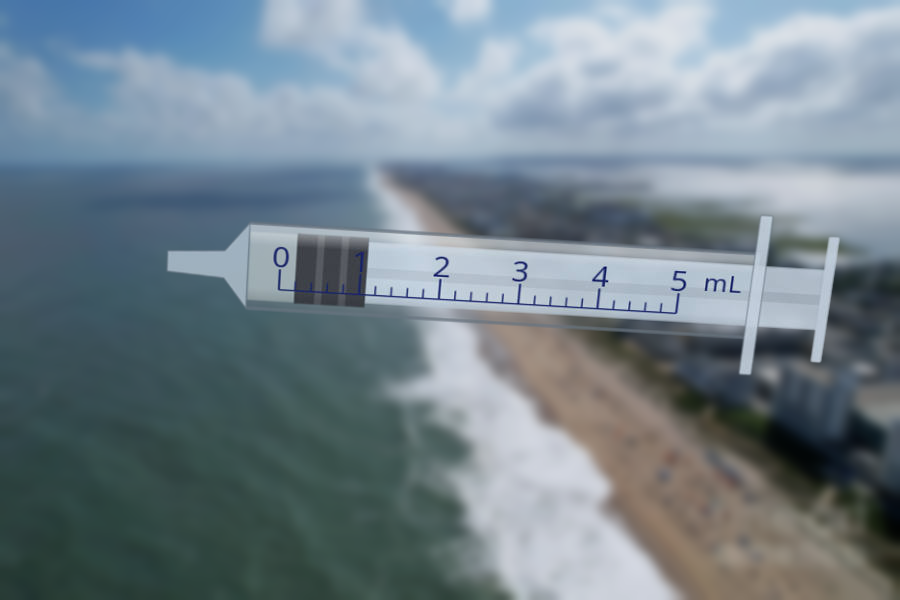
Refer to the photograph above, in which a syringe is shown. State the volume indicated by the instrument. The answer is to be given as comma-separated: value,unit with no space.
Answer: 0.2,mL
